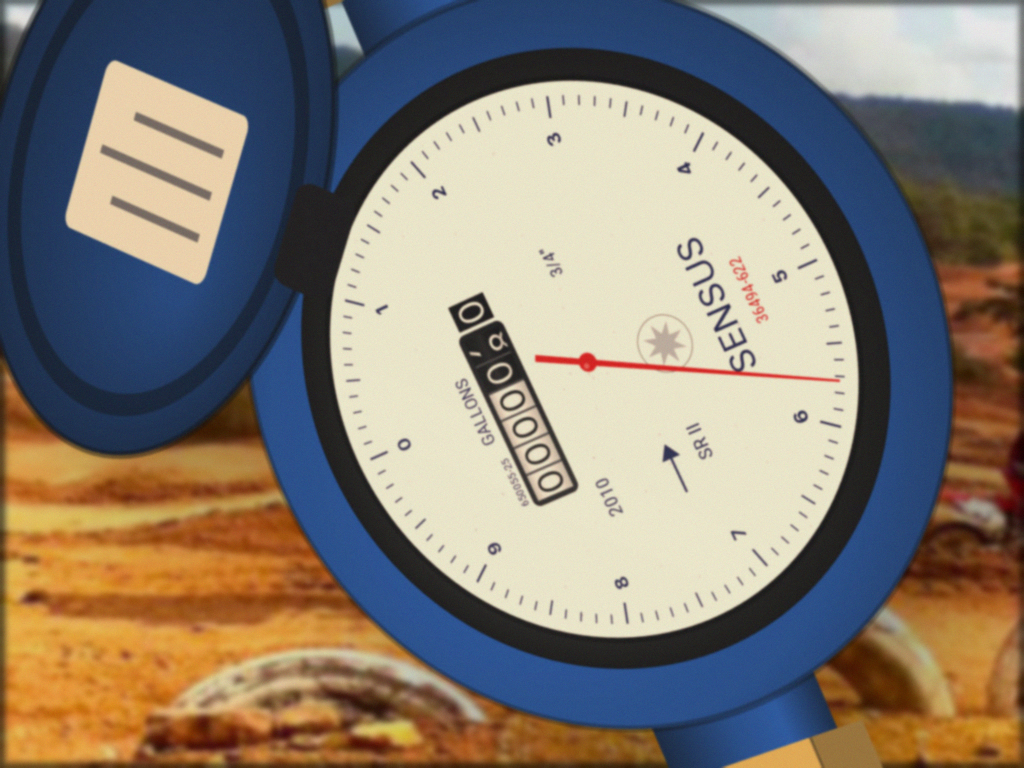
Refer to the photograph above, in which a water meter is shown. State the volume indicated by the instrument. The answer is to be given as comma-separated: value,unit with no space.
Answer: 75.7,gal
